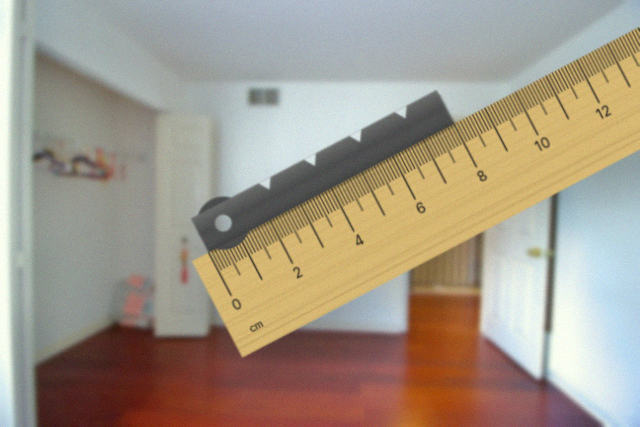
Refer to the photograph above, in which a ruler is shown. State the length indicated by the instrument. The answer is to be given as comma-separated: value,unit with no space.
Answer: 8,cm
